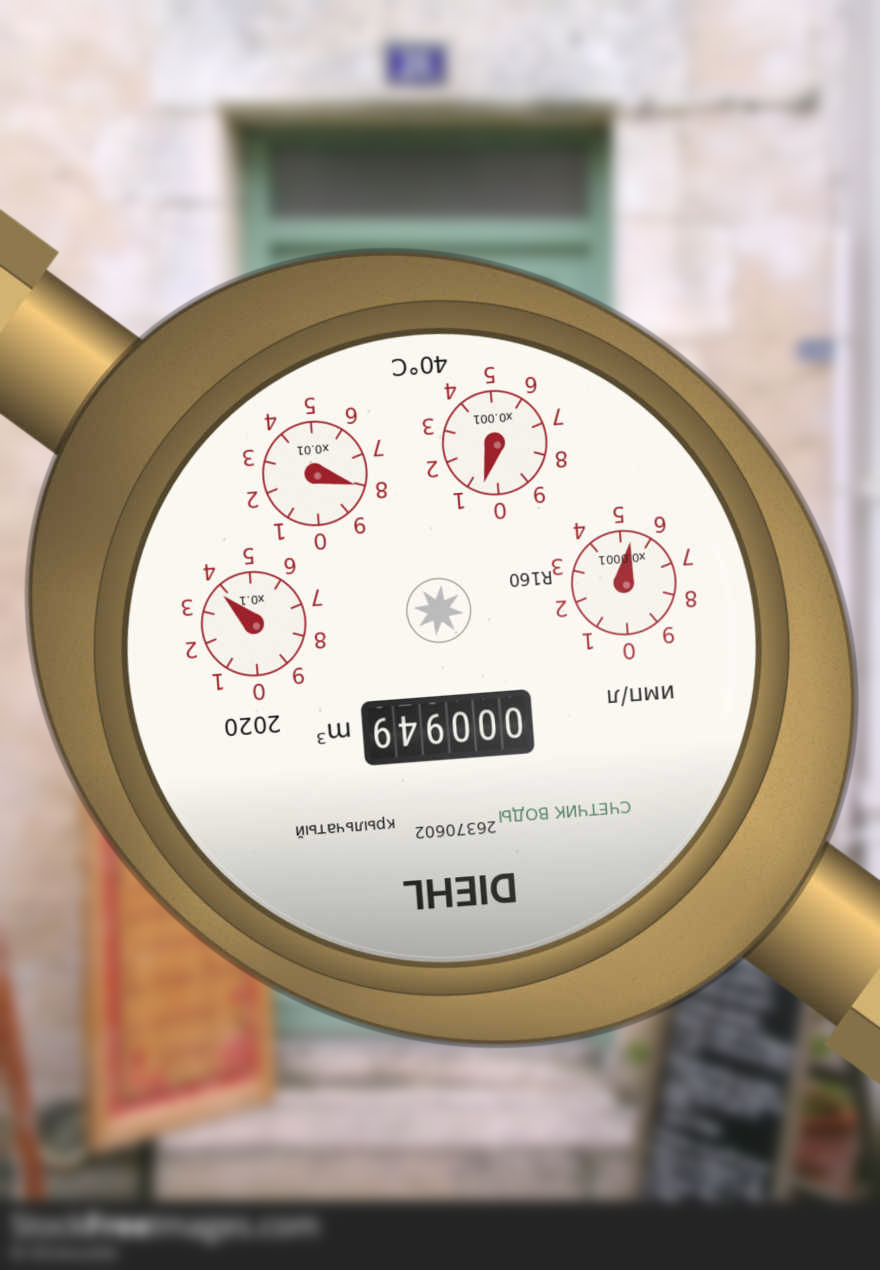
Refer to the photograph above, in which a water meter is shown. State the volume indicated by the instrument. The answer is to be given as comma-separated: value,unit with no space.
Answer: 949.3805,m³
